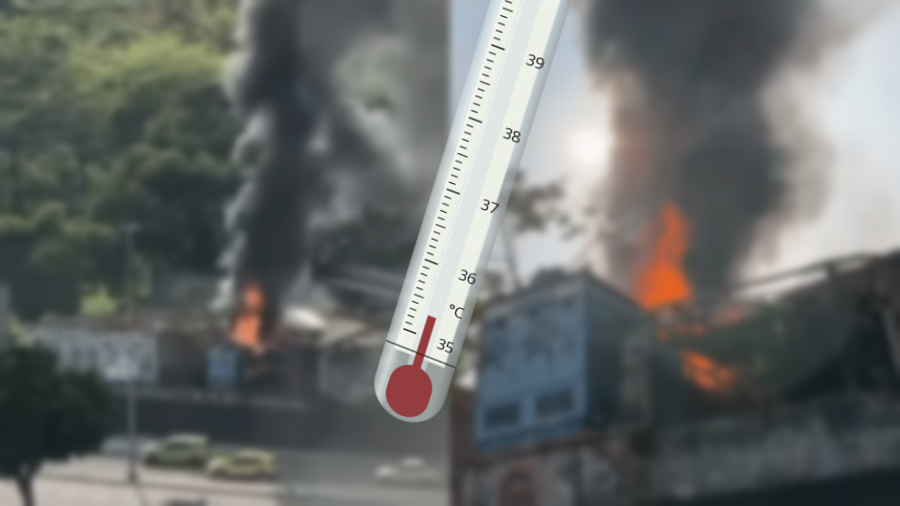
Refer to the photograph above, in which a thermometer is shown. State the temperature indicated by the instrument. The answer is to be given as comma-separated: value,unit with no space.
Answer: 35.3,°C
